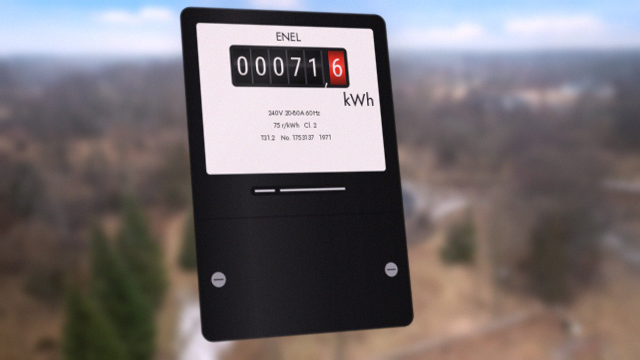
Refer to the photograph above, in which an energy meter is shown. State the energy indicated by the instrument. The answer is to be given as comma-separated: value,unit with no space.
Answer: 71.6,kWh
